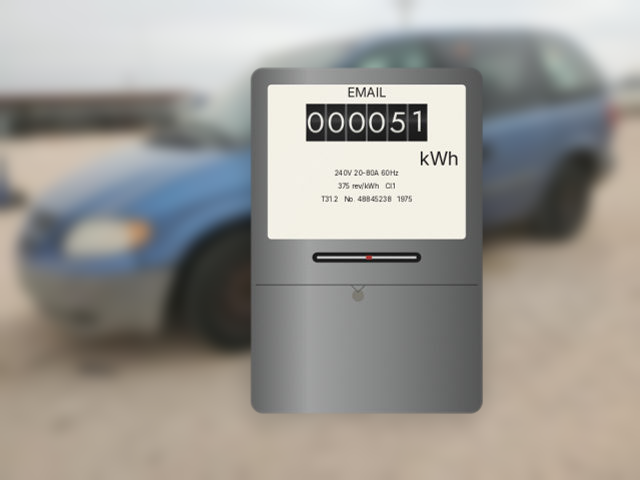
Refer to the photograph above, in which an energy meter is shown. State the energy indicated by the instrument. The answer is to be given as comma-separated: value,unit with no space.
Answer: 51,kWh
